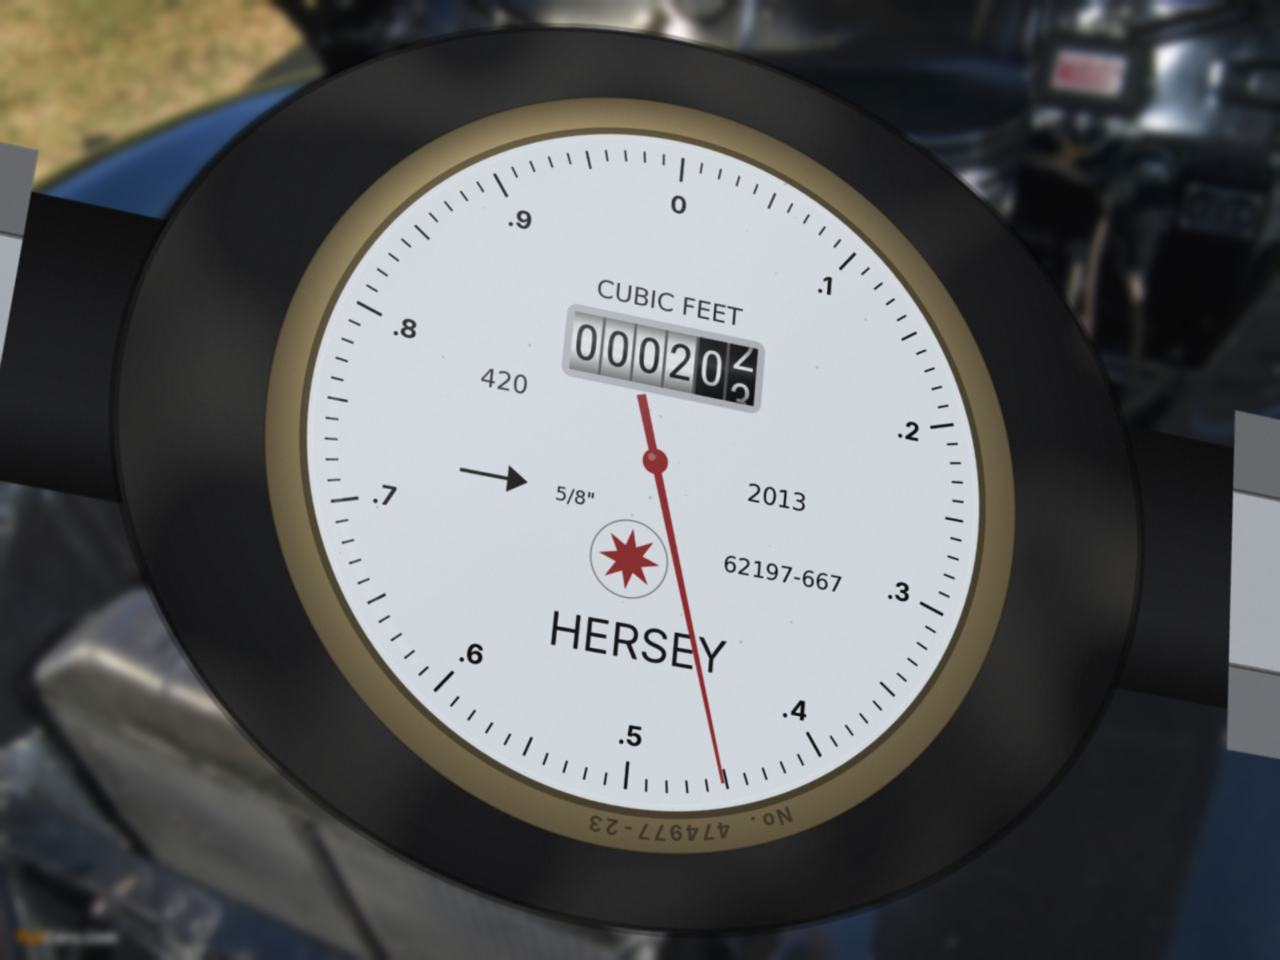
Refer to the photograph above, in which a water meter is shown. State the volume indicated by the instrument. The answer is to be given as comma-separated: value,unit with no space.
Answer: 202.45,ft³
